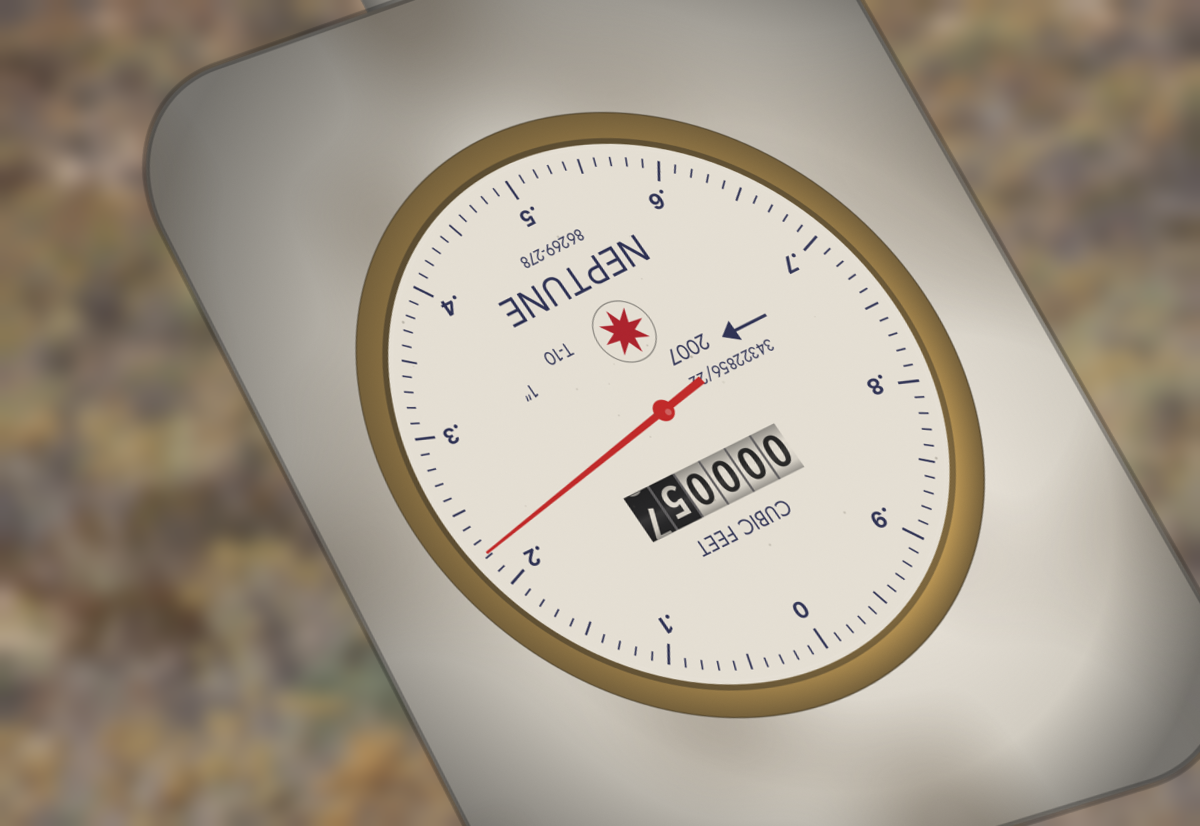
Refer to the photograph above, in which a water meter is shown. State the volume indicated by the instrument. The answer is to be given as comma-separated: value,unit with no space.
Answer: 57.22,ft³
